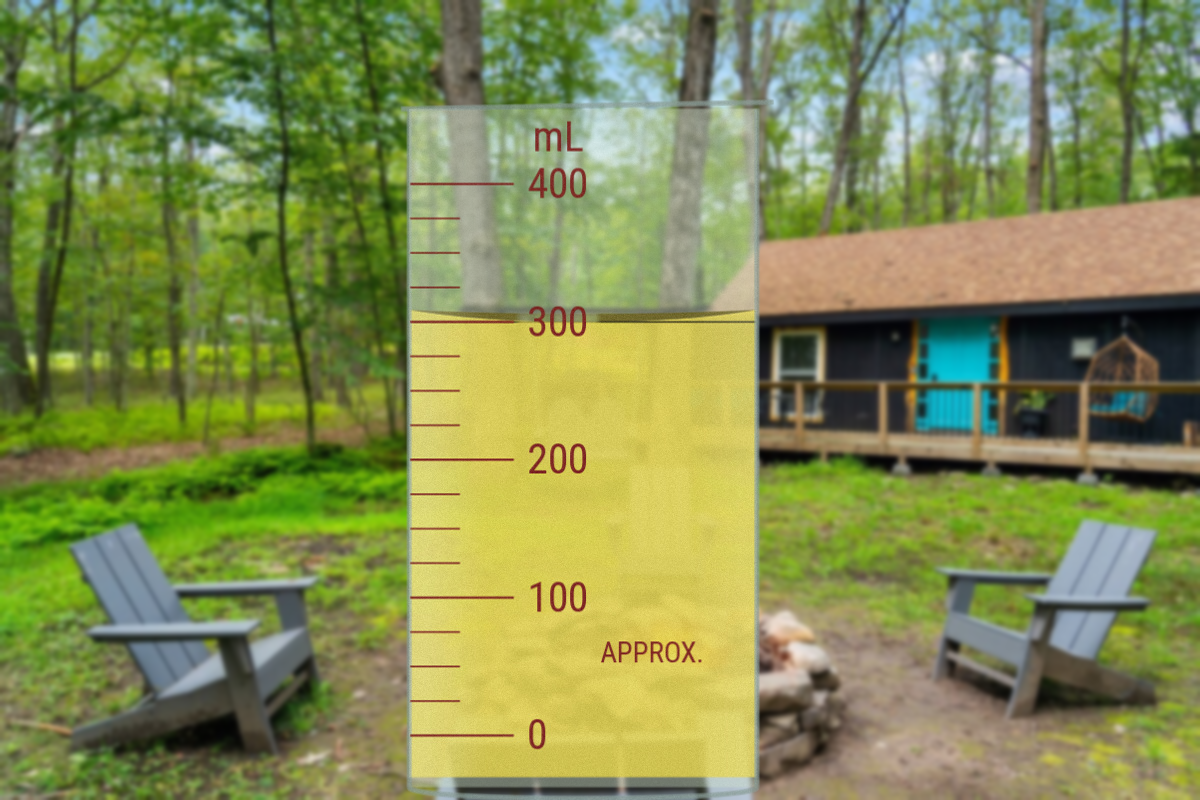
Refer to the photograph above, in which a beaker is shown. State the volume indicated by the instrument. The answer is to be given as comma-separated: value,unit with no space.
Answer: 300,mL
